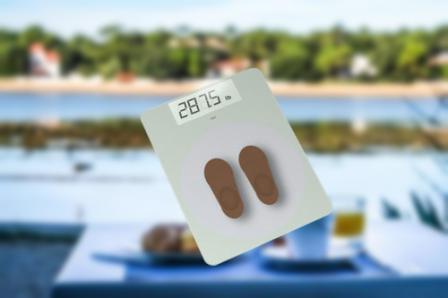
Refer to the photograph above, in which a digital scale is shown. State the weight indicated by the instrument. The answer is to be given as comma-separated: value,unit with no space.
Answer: 287.5,lb
